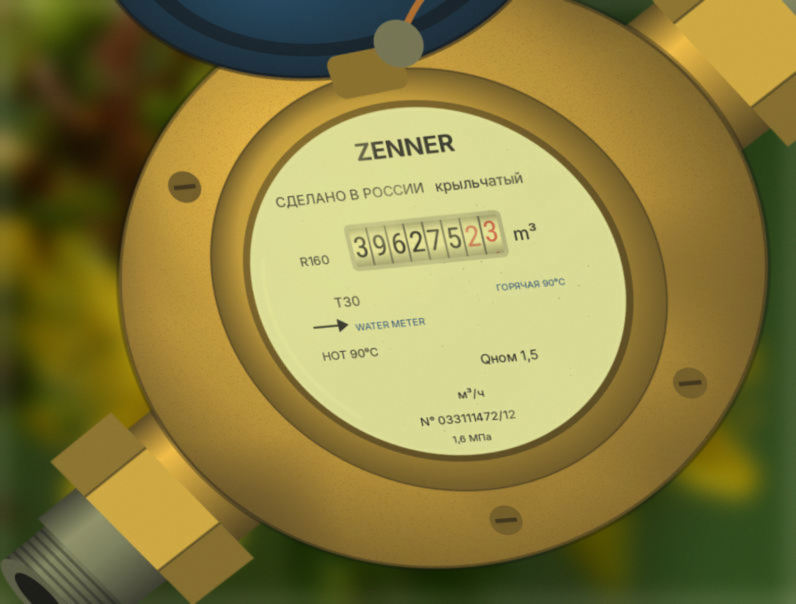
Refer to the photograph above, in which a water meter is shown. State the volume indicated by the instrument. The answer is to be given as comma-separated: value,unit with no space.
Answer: 396275.23,m³
